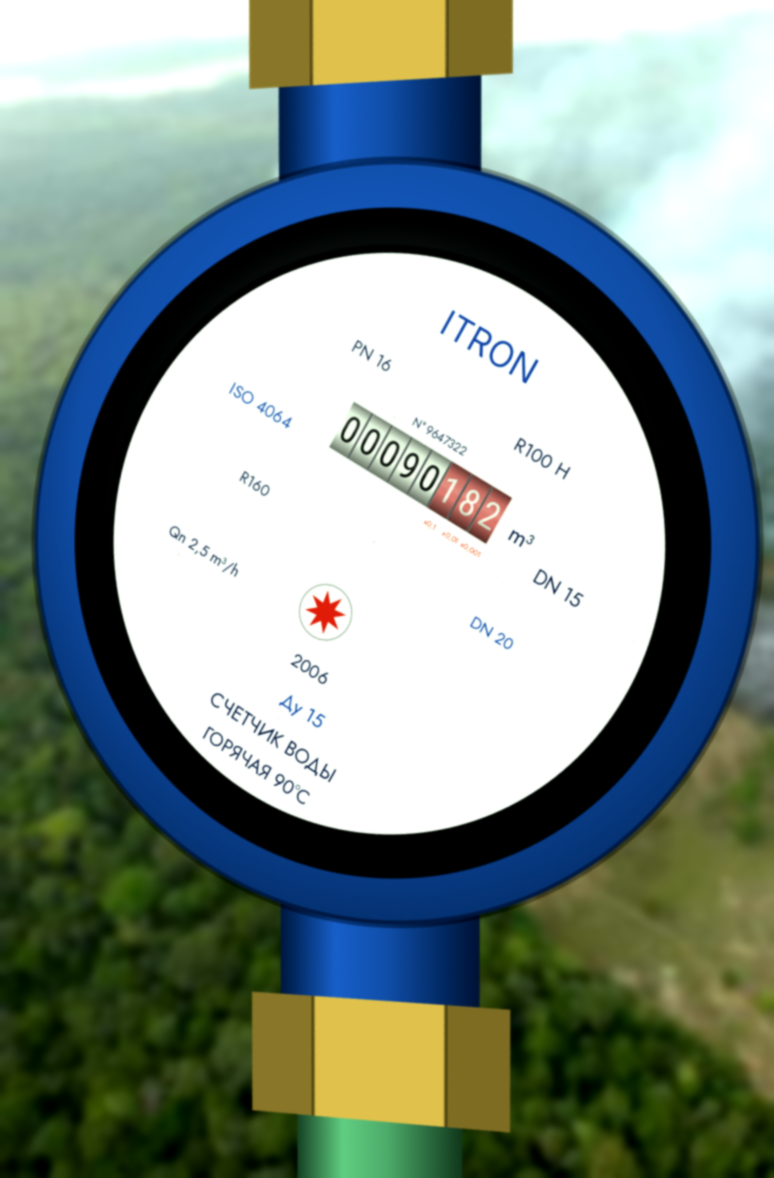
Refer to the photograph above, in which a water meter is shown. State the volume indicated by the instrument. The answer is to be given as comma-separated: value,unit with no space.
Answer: 90.182,m³
